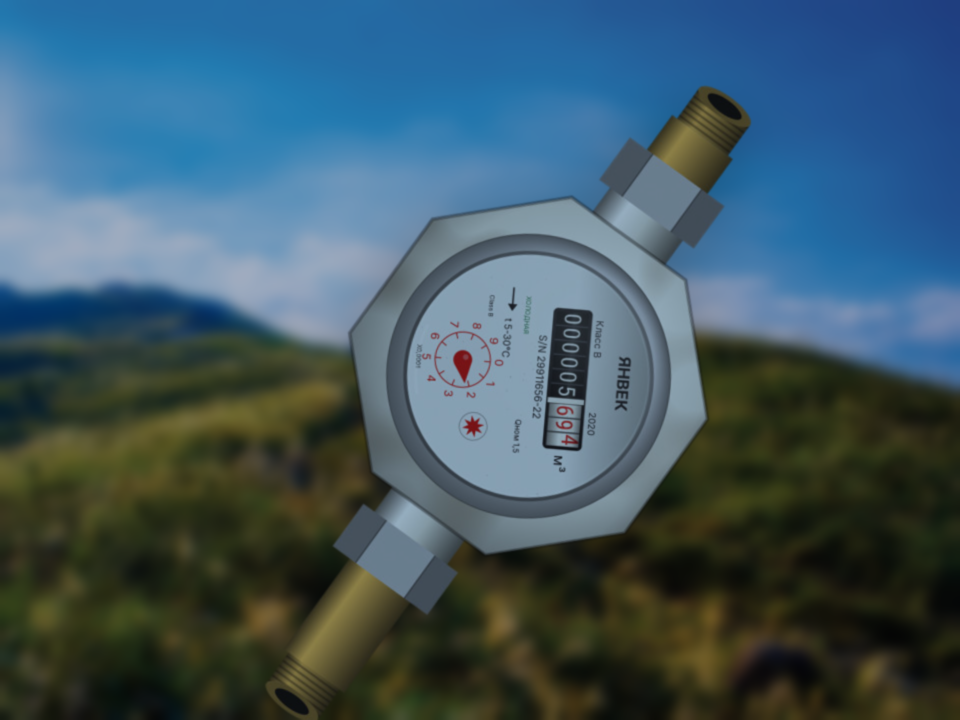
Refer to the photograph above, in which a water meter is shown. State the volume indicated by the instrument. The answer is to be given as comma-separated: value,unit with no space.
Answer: 5.6942,m³
